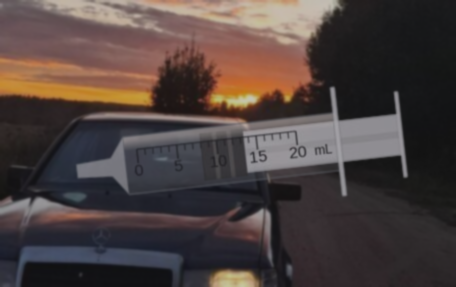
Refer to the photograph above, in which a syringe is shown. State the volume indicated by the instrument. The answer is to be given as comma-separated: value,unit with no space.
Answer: 8,mL
